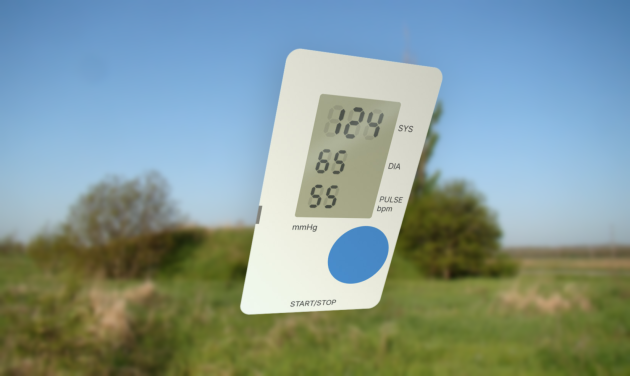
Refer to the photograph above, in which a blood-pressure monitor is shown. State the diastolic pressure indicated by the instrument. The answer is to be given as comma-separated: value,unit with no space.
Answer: 65,mmHg
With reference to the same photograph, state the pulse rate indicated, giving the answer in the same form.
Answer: 55,bpm
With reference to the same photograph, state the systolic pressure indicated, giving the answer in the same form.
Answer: 124,mmHg
